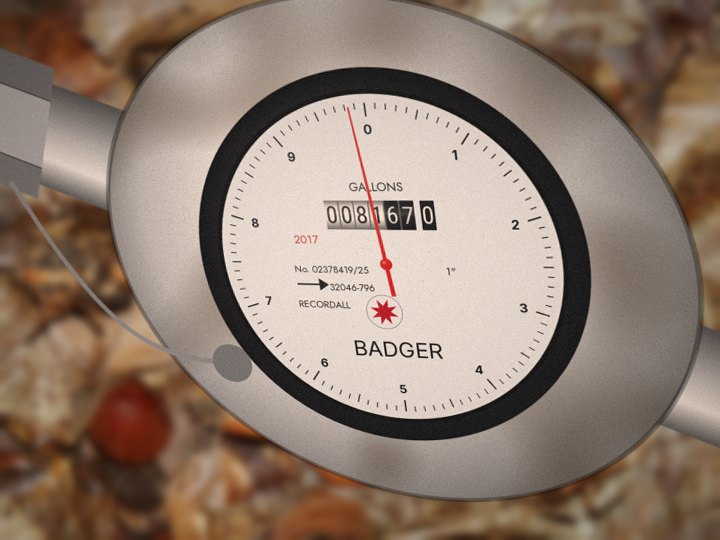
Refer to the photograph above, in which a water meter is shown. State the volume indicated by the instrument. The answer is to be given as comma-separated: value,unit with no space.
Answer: 81669.8,gal
